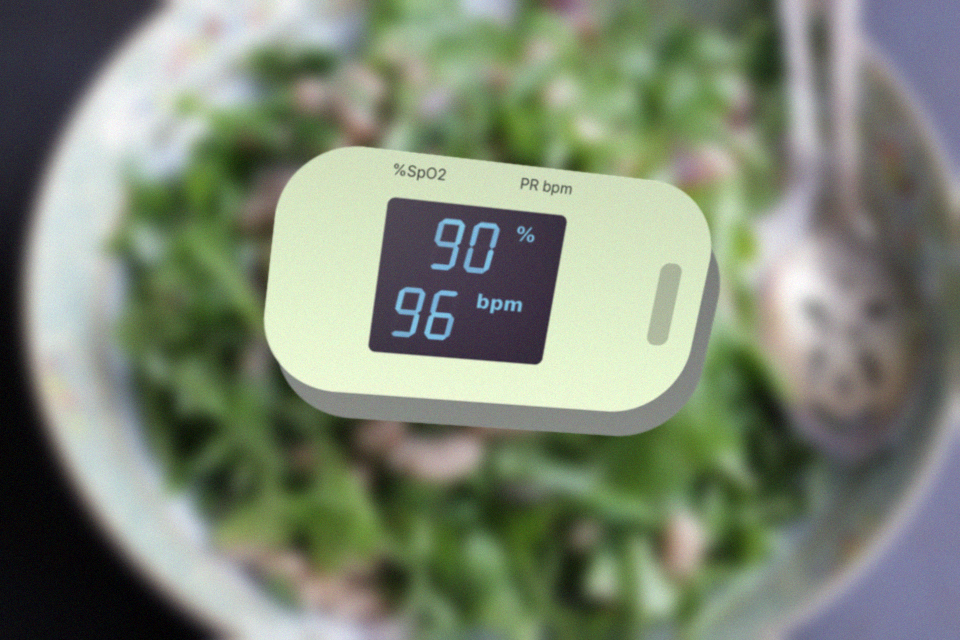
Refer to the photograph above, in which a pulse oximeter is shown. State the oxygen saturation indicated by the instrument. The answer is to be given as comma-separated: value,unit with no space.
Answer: 90,%
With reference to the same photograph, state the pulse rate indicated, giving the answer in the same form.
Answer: 96,bpm
